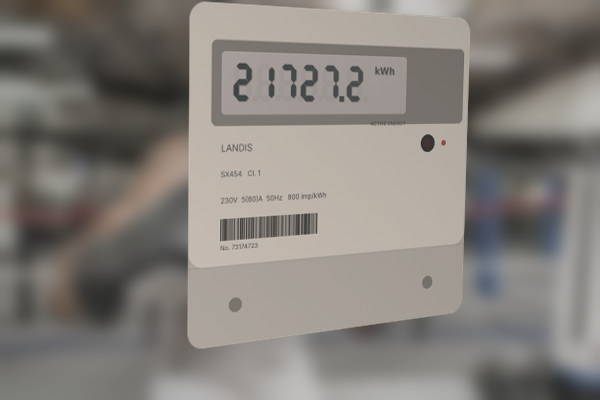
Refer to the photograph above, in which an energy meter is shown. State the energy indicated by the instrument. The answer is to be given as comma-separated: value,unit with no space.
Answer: 21727.2,kWh
